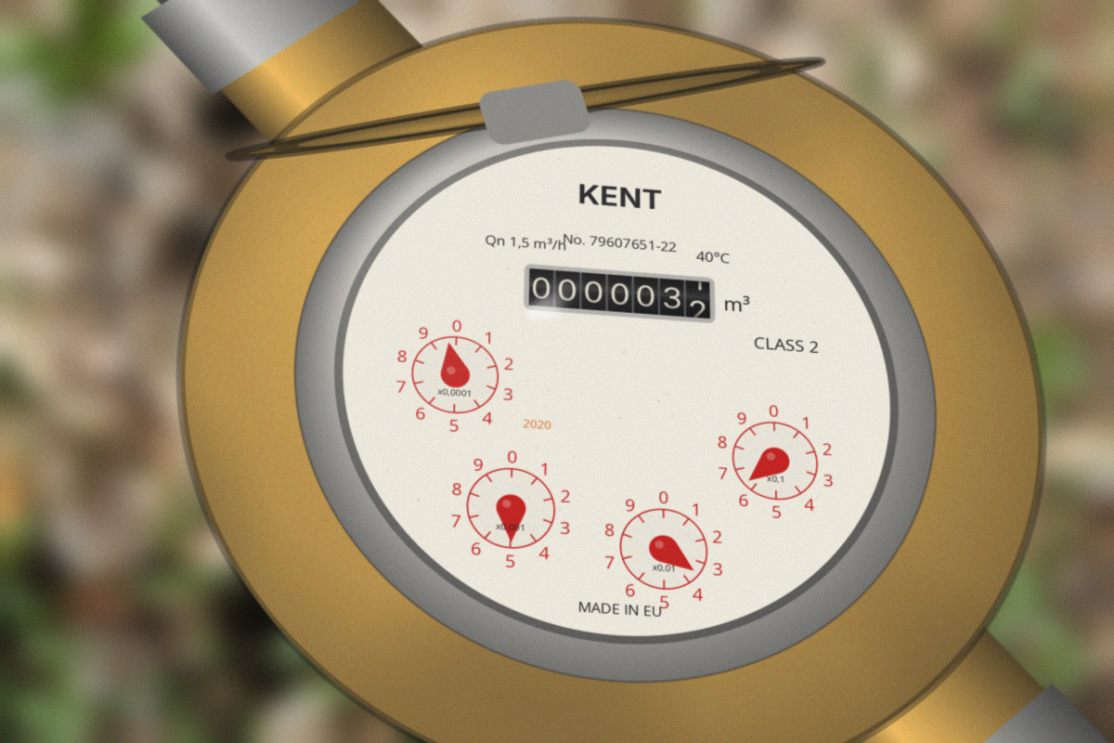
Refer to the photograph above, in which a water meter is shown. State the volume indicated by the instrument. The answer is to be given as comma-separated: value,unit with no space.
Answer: 31.6349,m³
